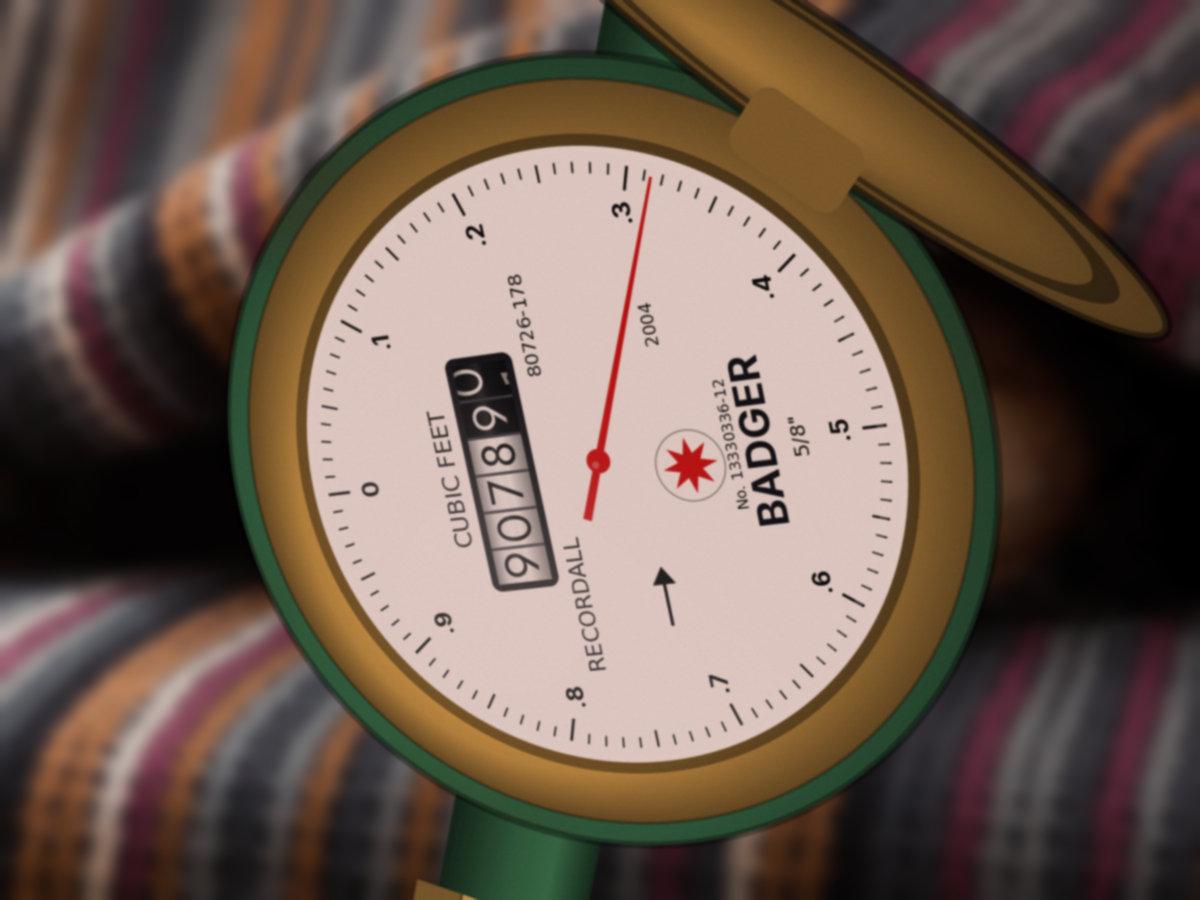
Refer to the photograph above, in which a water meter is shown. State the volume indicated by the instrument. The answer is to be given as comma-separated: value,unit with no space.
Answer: 907890.31,ft³
